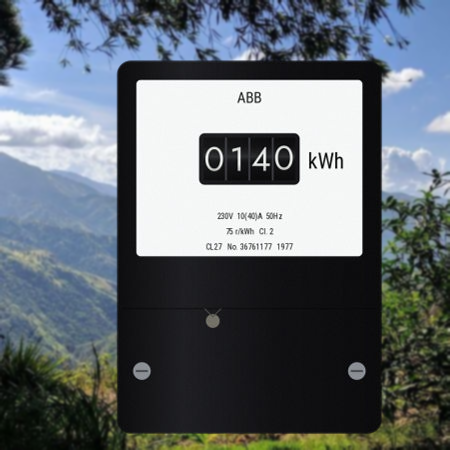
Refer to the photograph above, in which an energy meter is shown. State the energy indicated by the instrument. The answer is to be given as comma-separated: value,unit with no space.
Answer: 140,kWh
